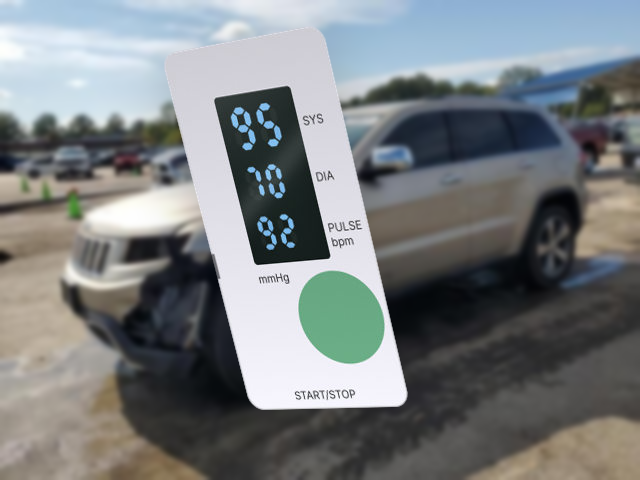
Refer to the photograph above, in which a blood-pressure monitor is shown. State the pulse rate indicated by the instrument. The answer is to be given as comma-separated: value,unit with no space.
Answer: 92,bpm
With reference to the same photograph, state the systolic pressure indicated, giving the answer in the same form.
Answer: 95,mmHg
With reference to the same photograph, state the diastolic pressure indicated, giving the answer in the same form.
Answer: 70,mmHg
